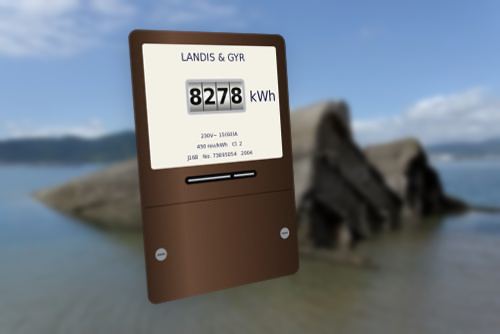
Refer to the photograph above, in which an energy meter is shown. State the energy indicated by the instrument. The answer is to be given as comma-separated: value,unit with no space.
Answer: 8278,kWh
